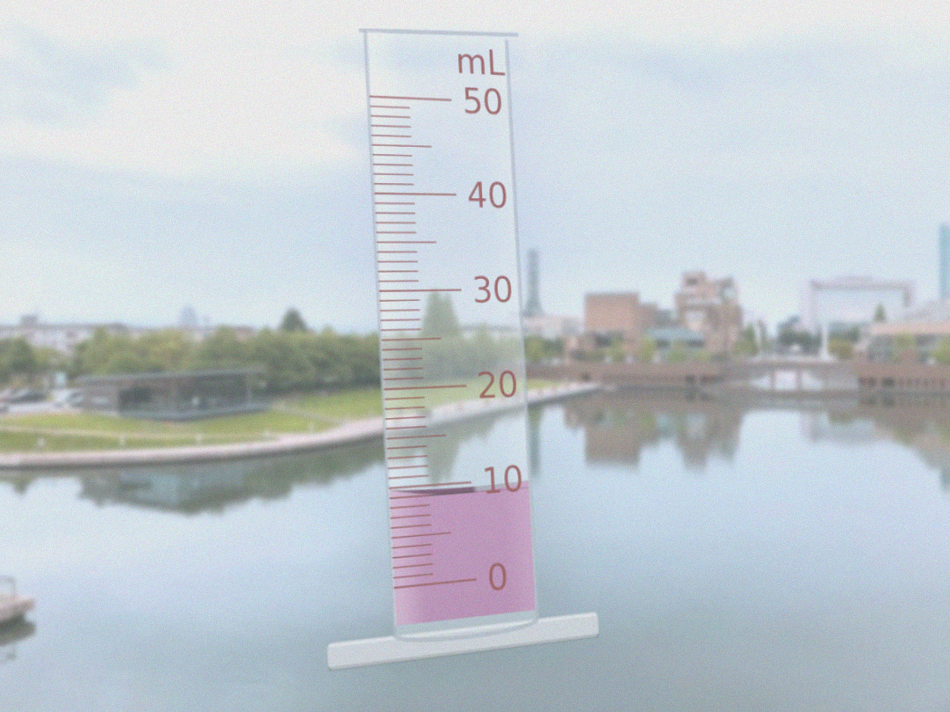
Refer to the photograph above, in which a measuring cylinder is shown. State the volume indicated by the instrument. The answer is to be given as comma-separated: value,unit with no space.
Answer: 9,mL
